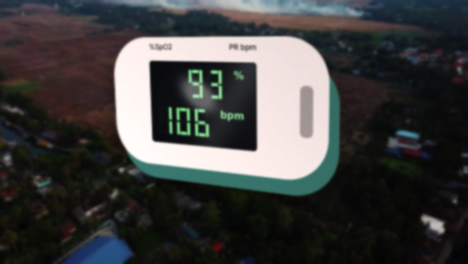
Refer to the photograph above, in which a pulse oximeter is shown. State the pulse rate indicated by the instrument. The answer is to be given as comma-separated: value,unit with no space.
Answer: 106,bpm
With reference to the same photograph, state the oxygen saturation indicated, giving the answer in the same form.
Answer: 93,%
